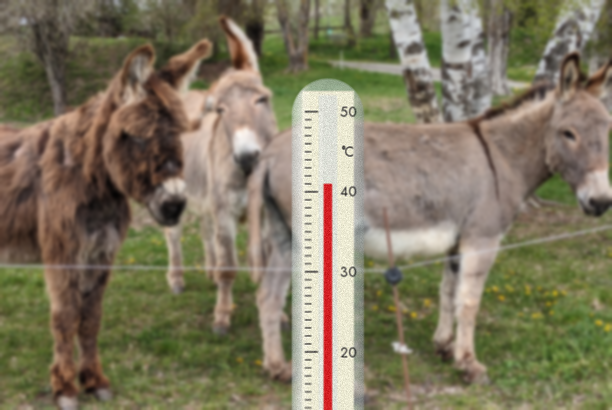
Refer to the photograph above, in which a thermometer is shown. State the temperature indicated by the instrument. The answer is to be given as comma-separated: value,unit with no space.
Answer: 41,°C
